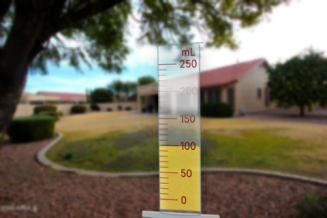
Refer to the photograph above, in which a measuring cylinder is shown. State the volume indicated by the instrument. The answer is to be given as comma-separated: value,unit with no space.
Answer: 100,mL
